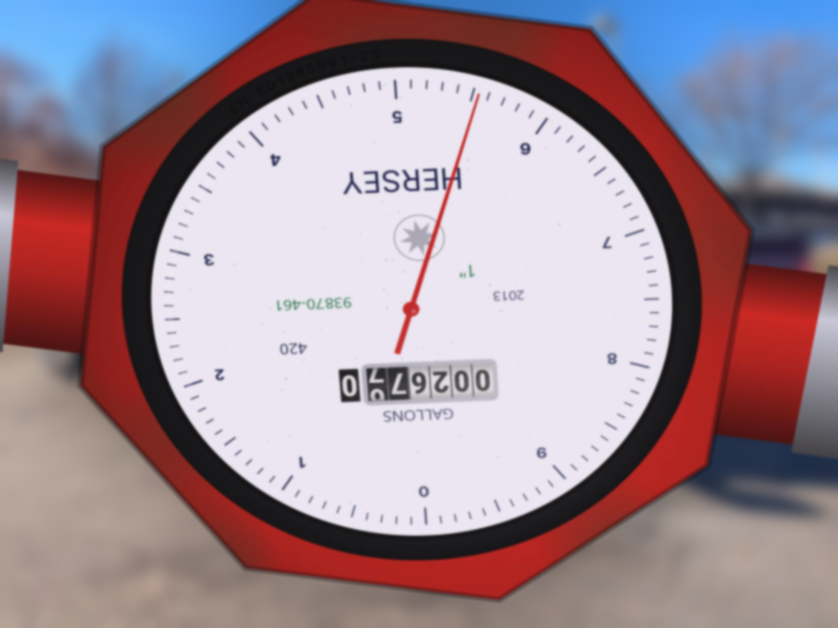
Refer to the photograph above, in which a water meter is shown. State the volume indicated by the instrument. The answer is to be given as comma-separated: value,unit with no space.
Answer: 26765.5,gal
